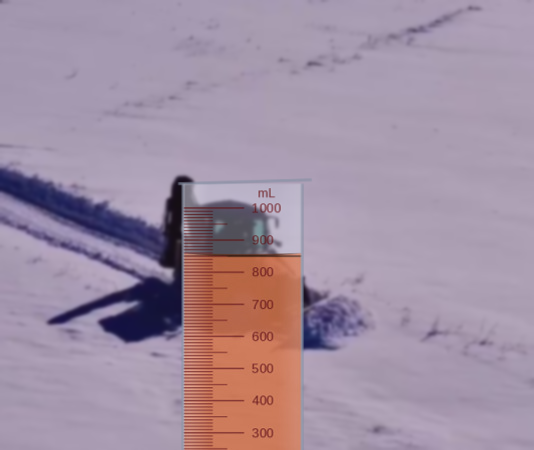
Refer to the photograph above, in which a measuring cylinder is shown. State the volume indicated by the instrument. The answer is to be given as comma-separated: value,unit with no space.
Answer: 850,mL
